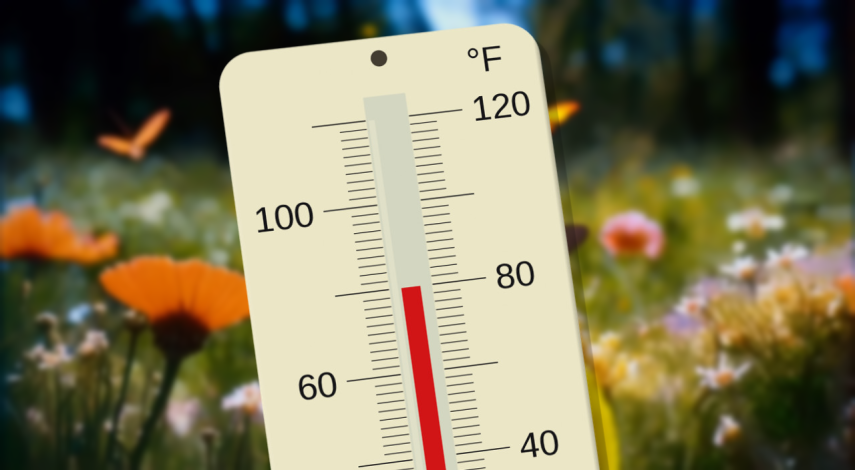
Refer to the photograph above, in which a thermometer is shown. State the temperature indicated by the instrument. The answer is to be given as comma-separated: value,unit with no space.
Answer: 80,°F
